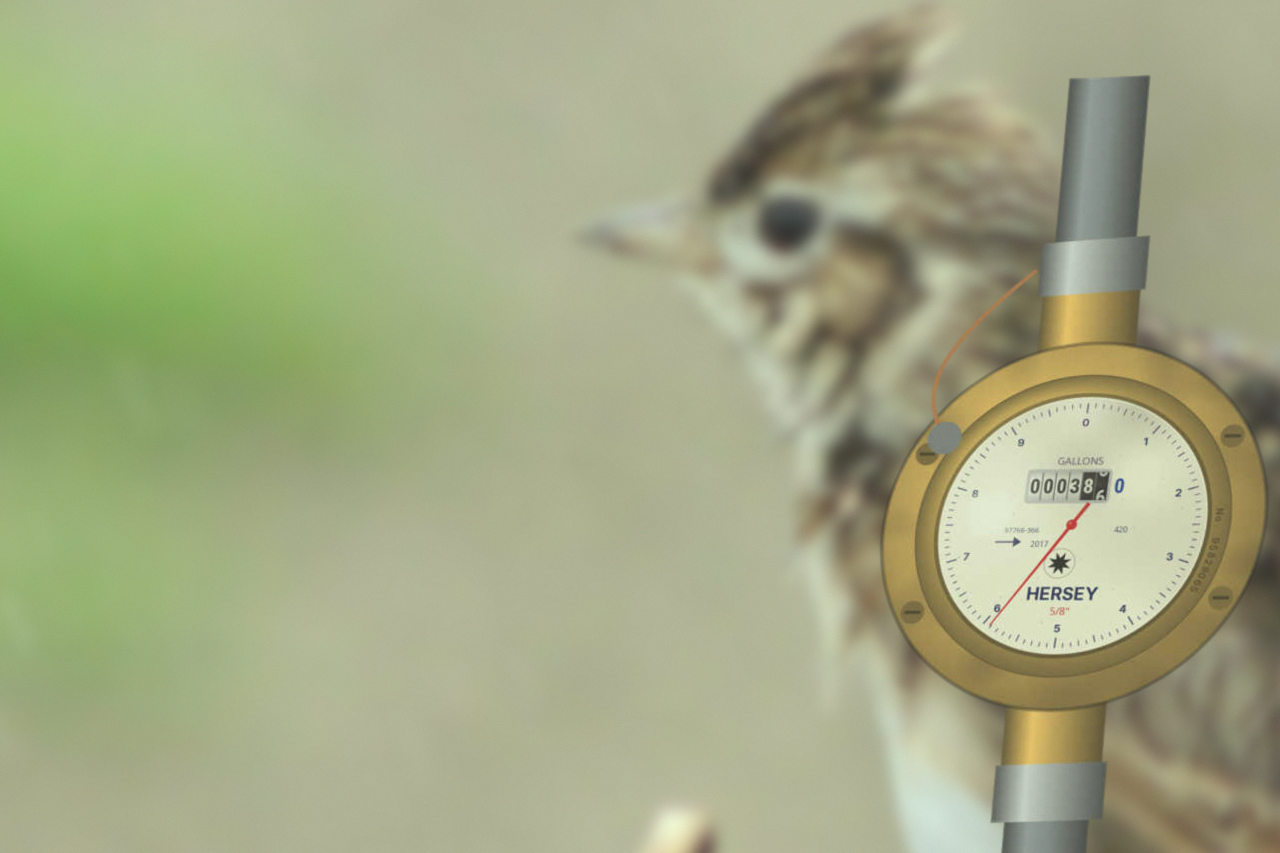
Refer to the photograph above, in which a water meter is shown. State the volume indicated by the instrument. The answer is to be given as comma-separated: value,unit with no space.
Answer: 3855.9,gal
